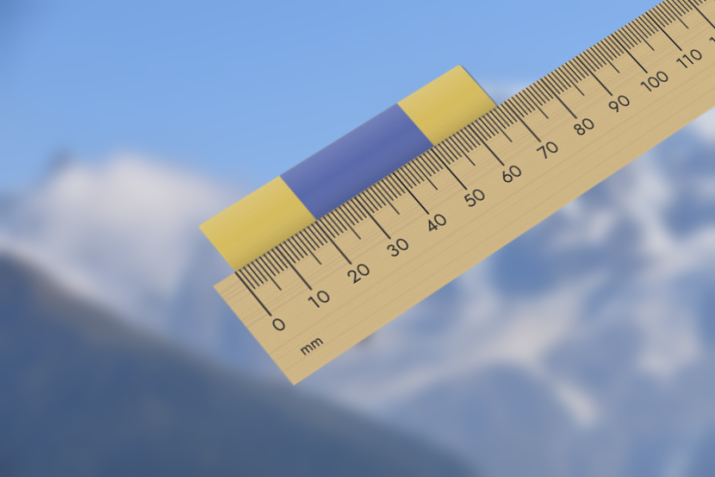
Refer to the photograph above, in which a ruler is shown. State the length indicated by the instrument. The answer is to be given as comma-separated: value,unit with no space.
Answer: 68,mm
